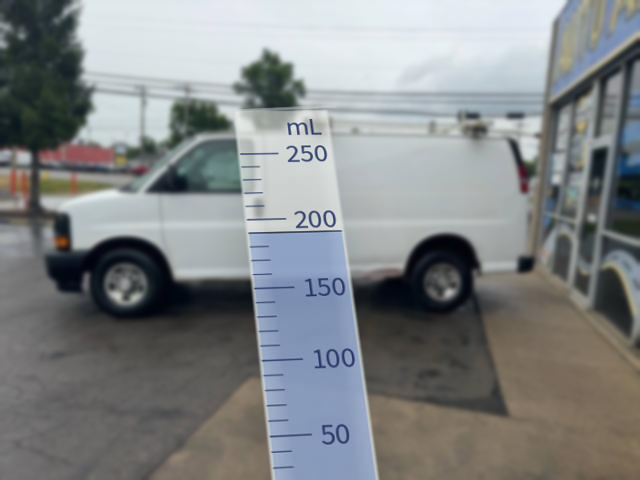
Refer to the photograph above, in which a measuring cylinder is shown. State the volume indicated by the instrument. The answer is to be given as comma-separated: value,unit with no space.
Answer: 190,mL
